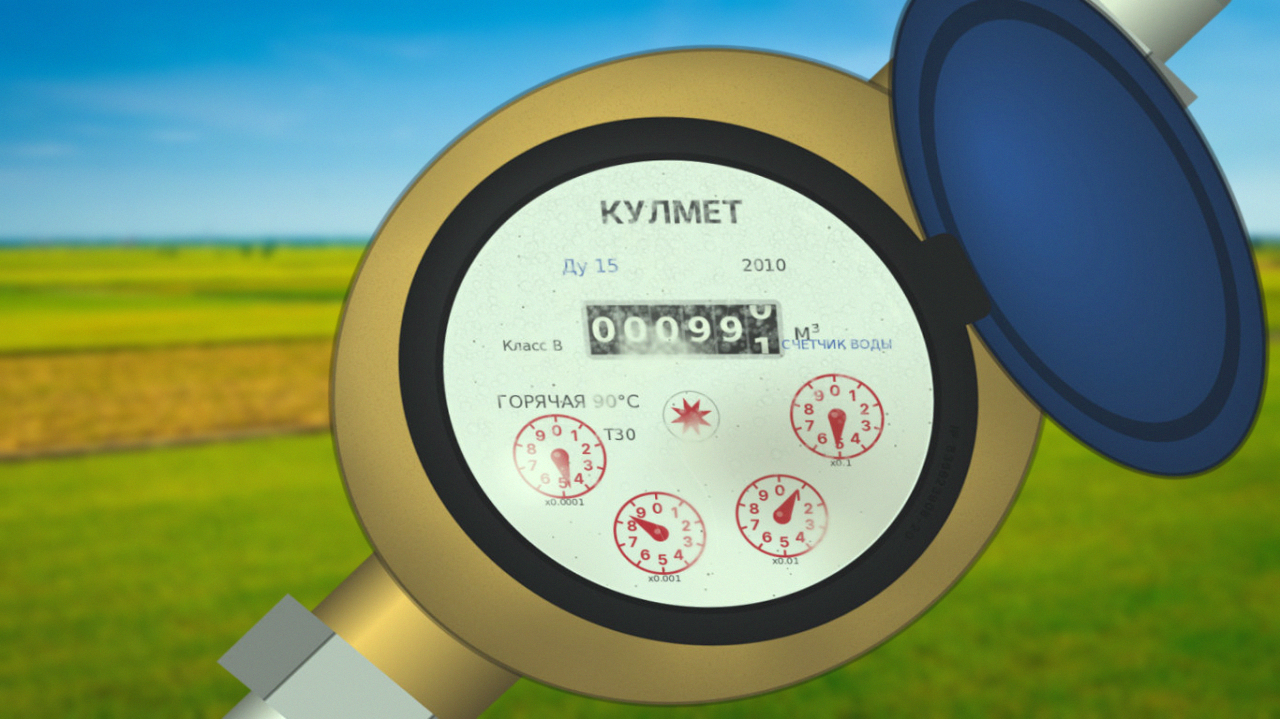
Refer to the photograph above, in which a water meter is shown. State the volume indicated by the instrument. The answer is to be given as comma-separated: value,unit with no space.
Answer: 990.5084,m³
